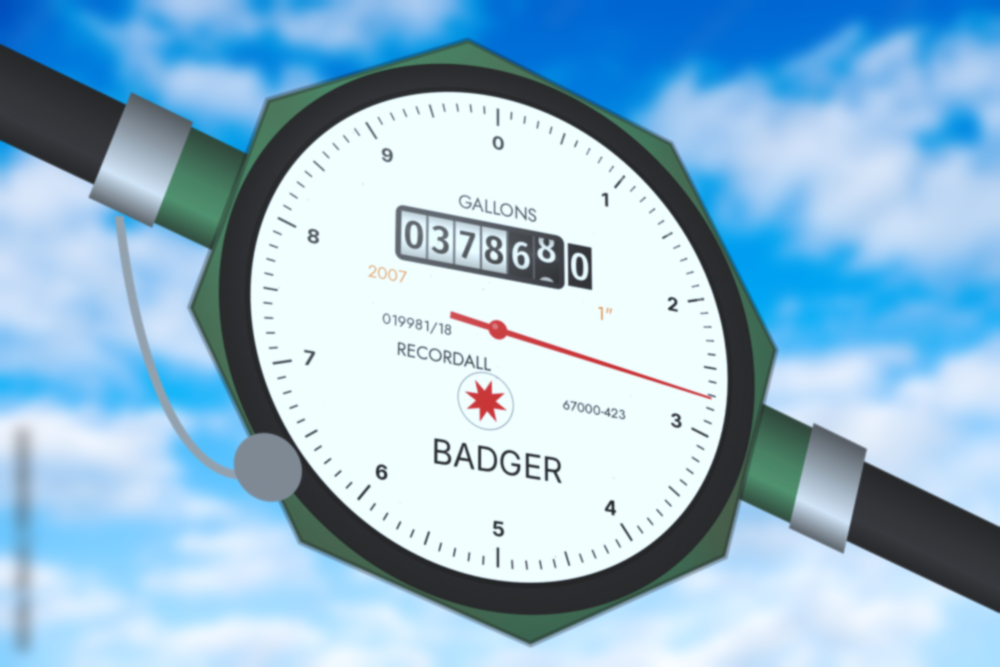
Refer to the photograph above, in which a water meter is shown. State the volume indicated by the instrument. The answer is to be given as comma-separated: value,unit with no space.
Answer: 378682.7,gal
